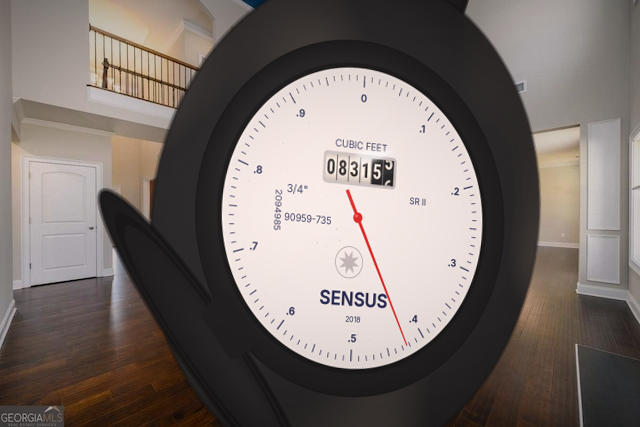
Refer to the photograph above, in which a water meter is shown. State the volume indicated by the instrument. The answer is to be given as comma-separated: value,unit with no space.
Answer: 83155.42,ft³
